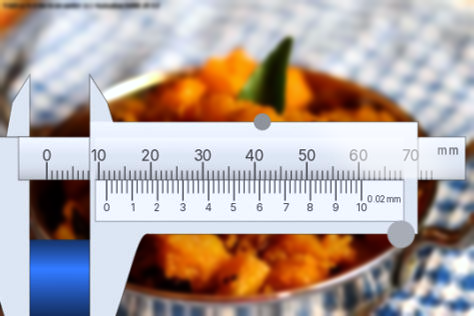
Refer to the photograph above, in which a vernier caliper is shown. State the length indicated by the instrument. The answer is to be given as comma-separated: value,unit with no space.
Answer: 11.5,mm
